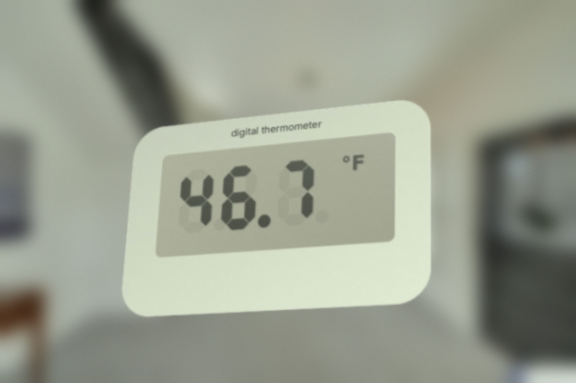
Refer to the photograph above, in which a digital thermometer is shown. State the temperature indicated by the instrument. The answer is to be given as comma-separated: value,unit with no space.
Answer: 46.7,°F
